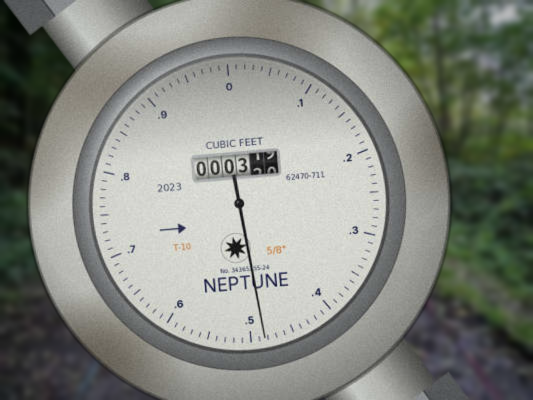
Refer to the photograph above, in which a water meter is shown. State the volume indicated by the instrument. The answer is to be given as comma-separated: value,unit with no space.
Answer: 319.48,ft³
